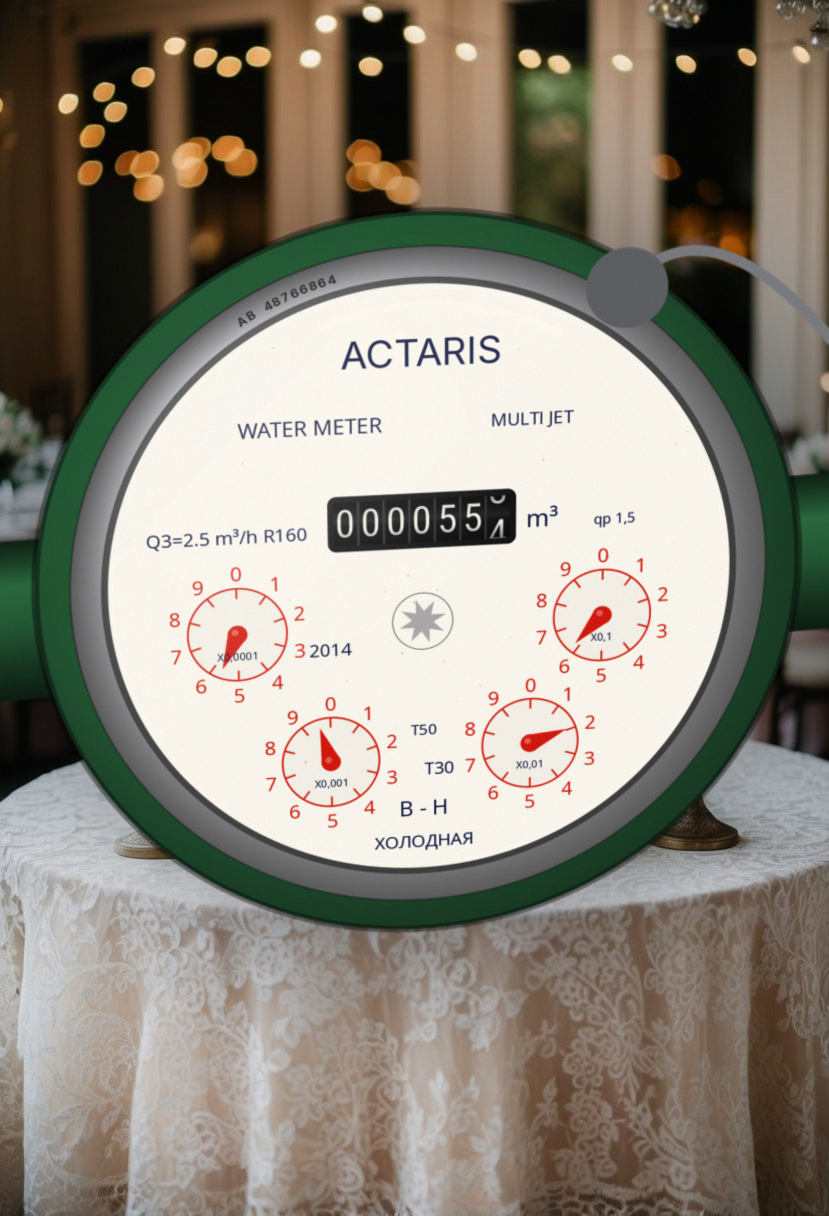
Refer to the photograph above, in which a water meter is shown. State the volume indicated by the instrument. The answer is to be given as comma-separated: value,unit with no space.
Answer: 553.6195,m³
